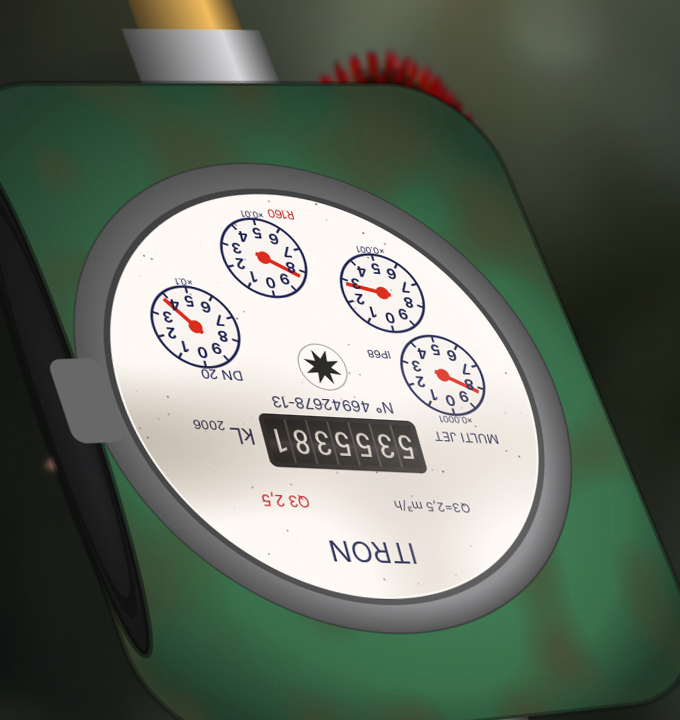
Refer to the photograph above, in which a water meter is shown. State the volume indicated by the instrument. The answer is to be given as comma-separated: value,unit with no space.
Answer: 5355381.3828,kL
